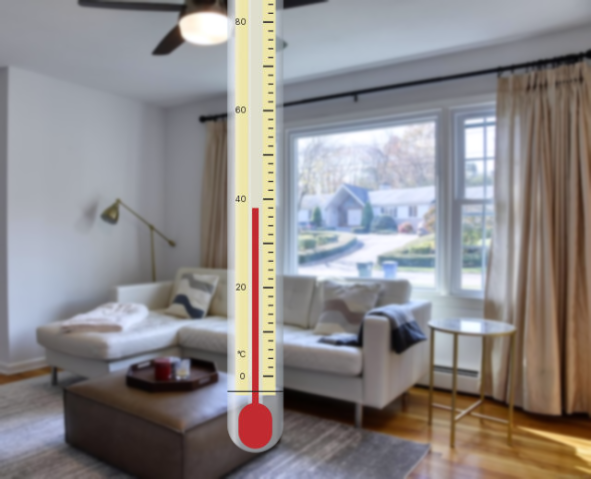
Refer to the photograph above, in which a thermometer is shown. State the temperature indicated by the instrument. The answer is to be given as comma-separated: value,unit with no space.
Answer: 38,°C
